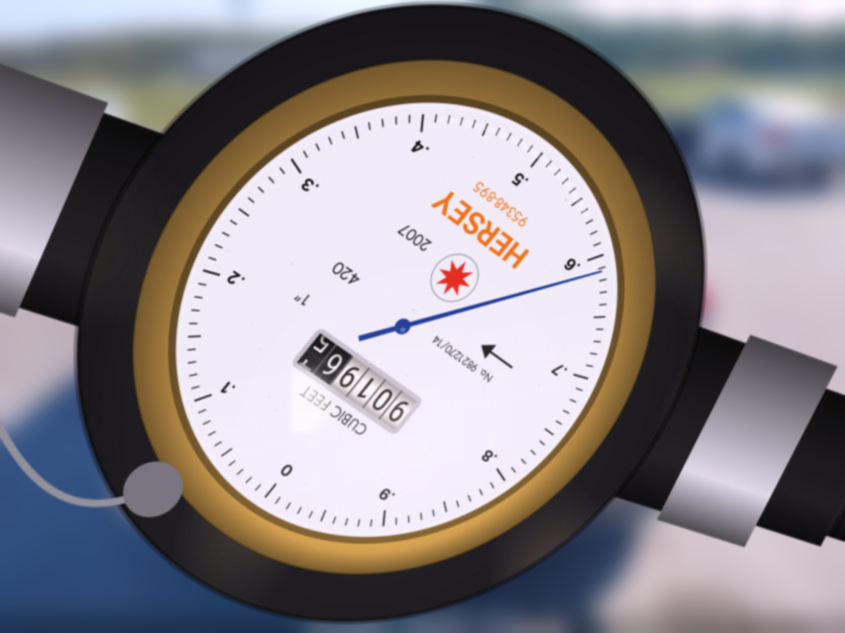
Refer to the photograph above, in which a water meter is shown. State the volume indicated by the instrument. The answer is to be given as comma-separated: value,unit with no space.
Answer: 901964.61,ft³
